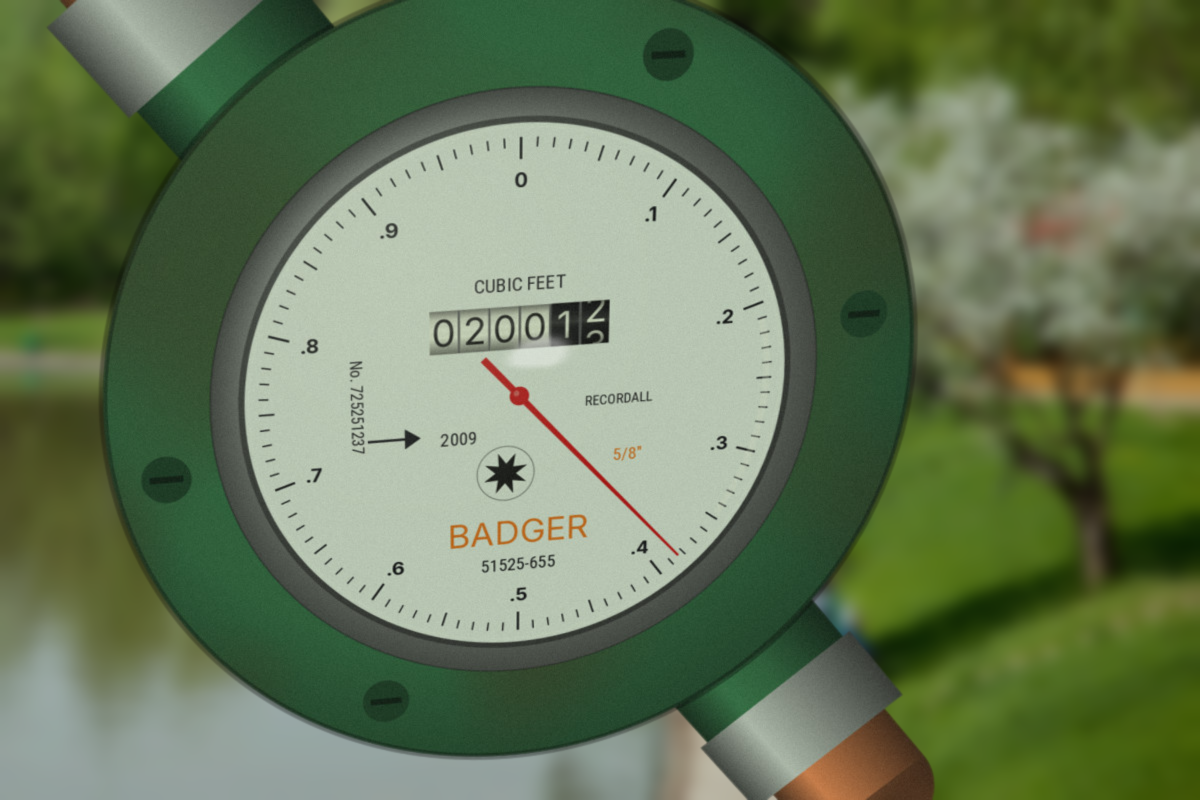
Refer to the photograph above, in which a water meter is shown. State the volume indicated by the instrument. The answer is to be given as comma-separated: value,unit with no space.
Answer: 20012.38,ft³
